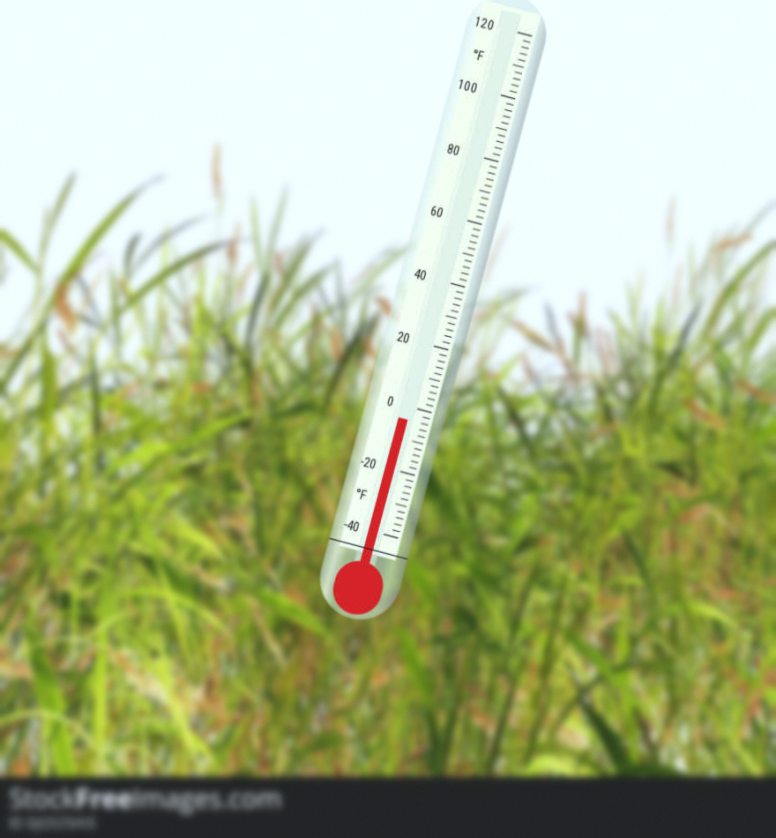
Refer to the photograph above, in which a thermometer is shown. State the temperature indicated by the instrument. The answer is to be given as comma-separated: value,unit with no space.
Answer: -4,°F
